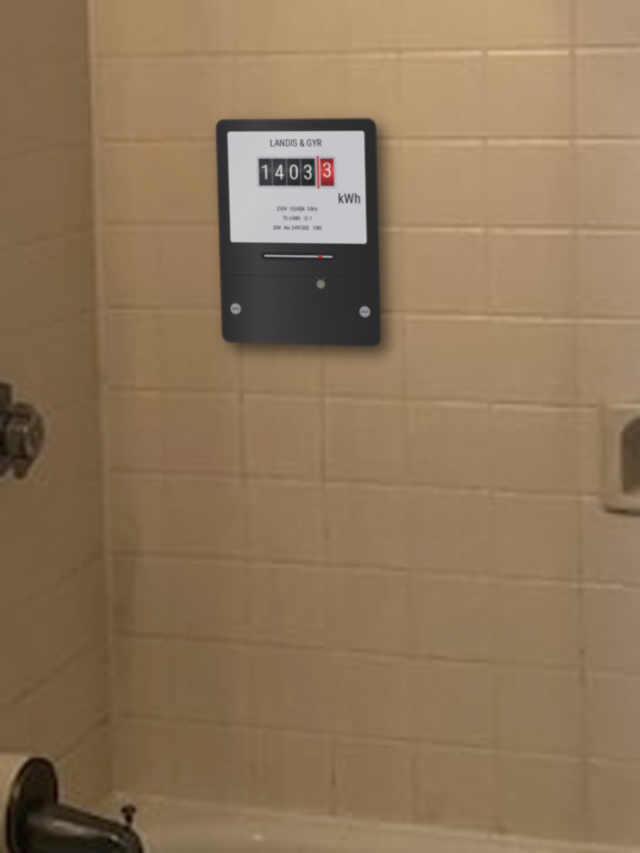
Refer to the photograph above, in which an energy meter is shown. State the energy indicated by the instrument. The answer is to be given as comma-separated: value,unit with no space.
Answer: 1403.3,kWh
